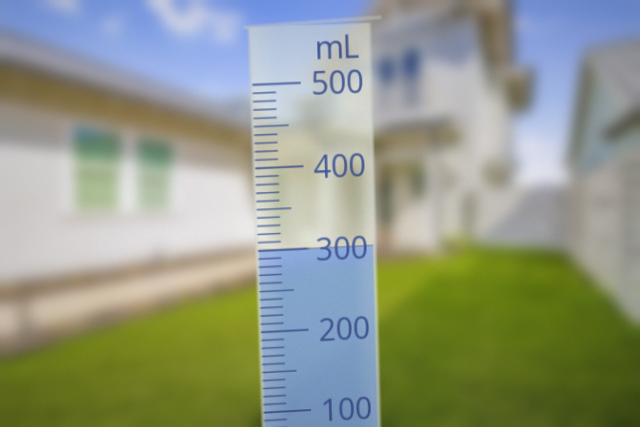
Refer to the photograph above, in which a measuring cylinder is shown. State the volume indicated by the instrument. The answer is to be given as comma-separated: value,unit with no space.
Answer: 300,mL
